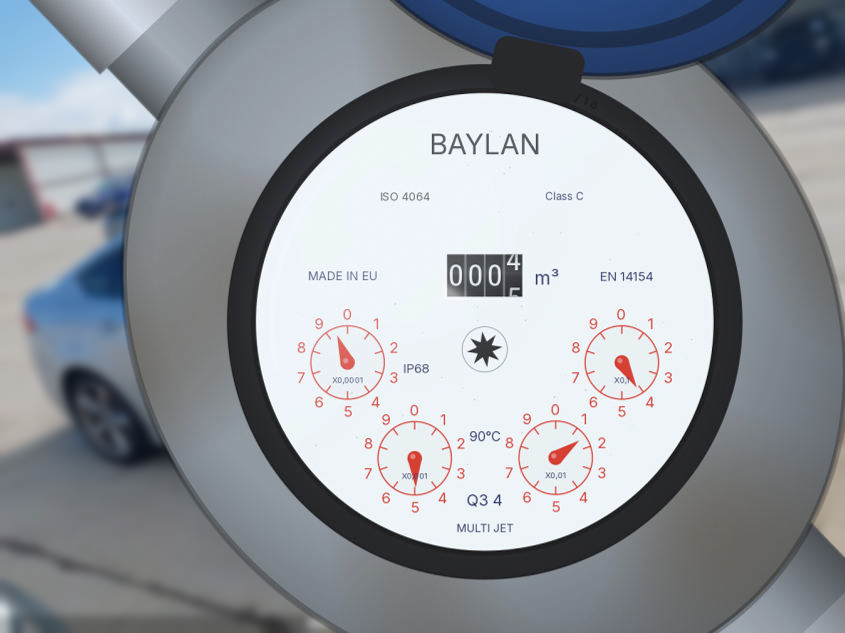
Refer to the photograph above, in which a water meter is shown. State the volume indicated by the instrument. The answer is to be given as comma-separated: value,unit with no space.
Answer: 4.4149,m³
